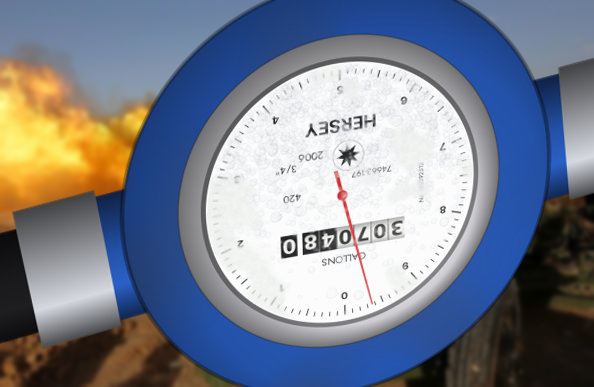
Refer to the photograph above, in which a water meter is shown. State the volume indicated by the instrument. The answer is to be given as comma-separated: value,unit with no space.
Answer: 3070479.6,gal
